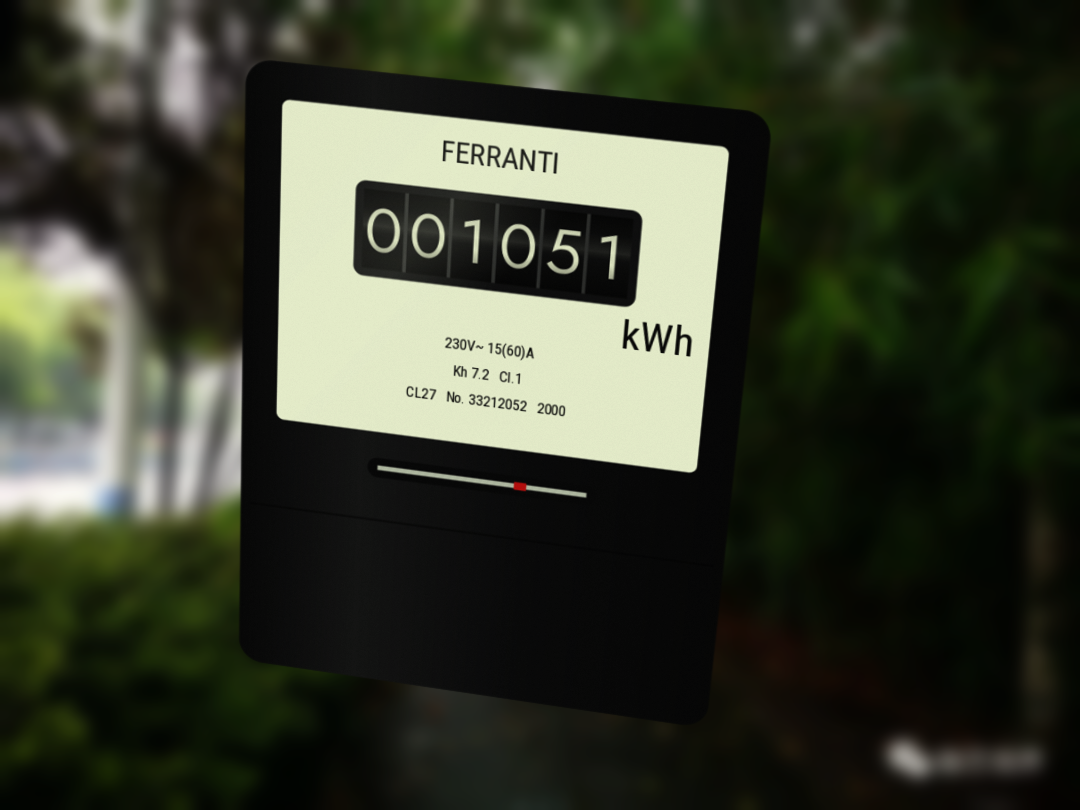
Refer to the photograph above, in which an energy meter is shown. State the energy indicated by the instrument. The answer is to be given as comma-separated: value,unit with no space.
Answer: 1051,kWh
